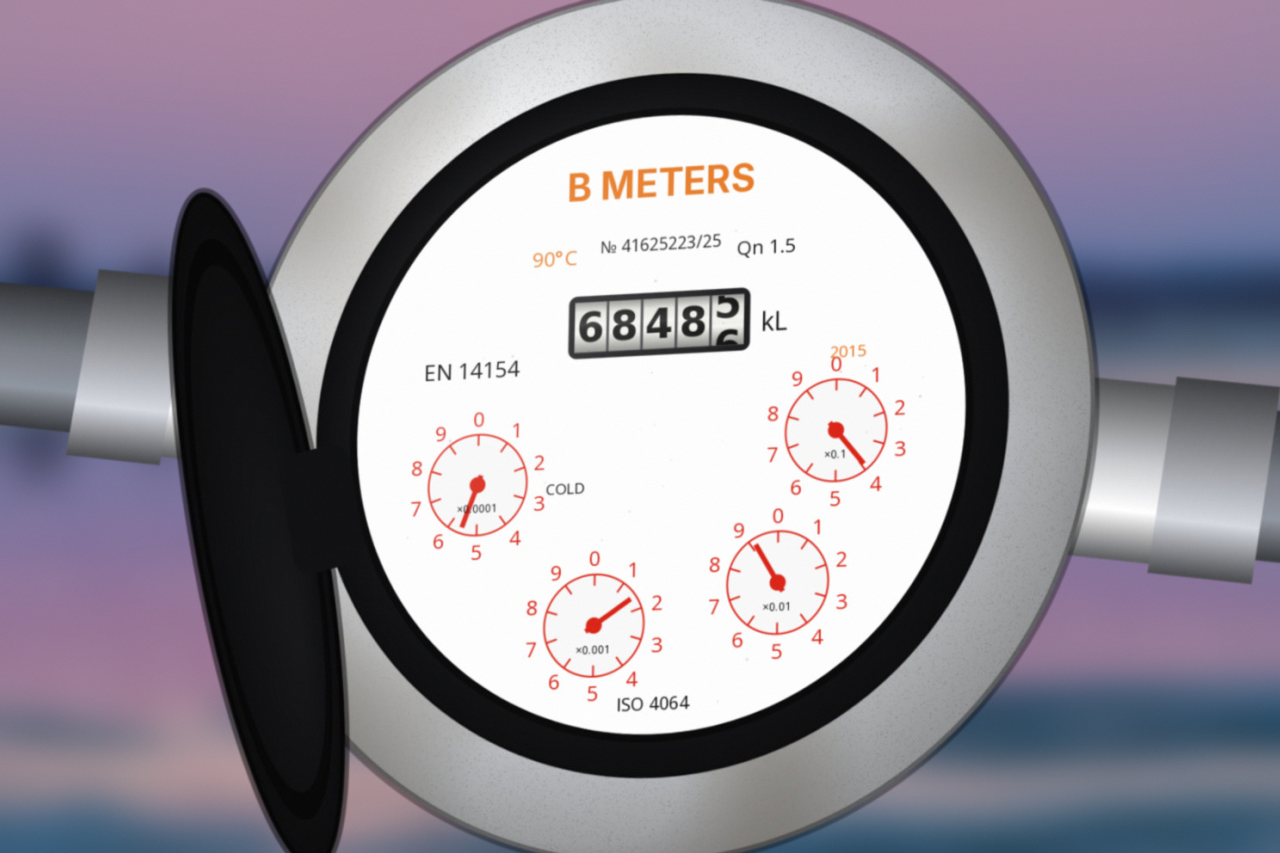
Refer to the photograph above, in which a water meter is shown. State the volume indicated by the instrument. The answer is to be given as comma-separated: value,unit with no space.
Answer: 68485.3915,kL
